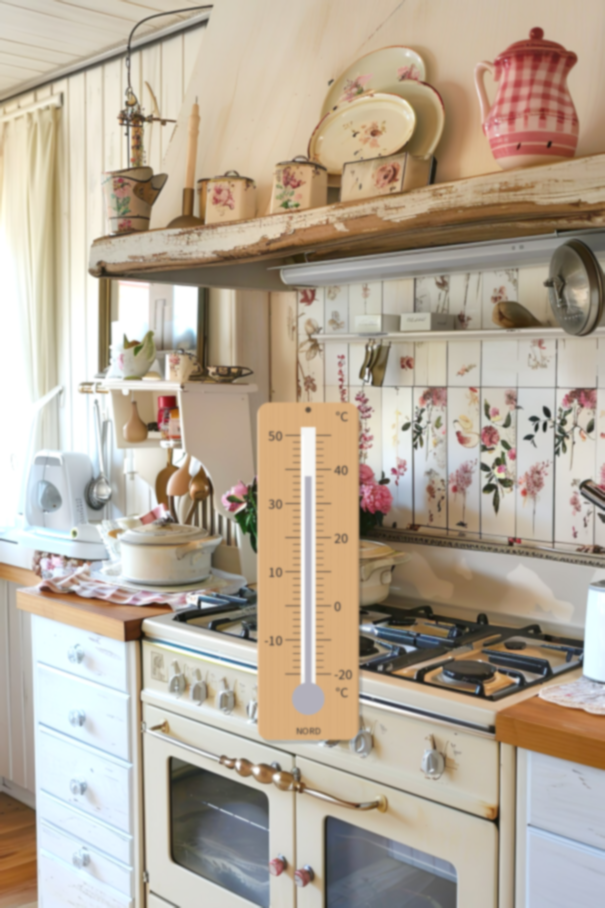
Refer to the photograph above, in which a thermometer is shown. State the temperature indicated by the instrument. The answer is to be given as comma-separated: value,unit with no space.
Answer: 38,°C
